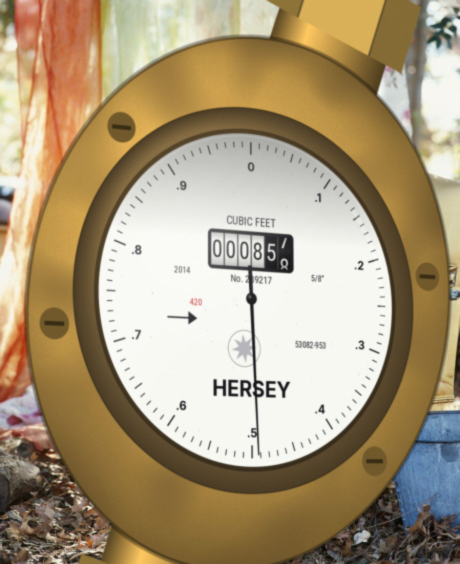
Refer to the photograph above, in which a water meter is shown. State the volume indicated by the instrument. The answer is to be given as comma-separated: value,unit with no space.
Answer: 857.49,ft³
